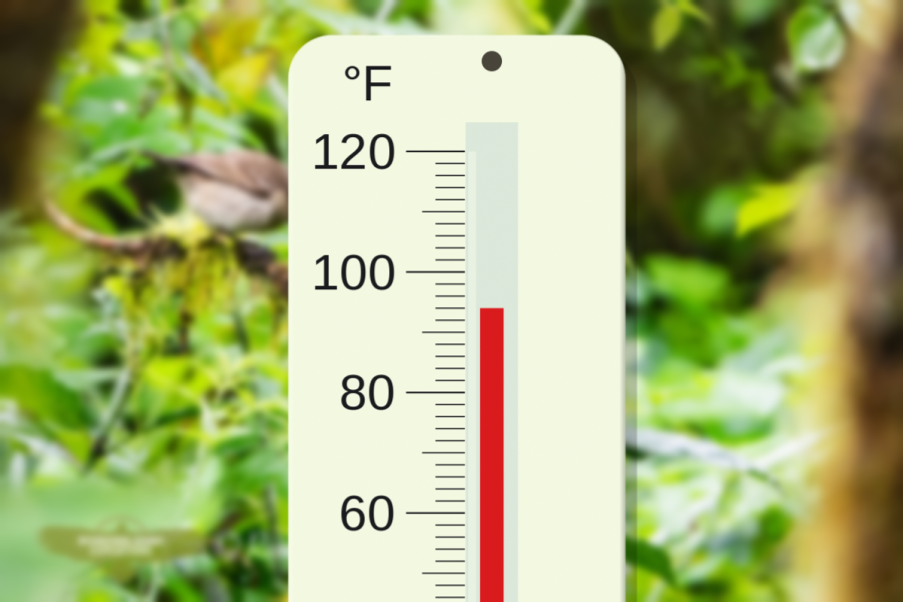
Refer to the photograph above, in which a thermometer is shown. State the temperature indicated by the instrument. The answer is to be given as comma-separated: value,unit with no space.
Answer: 94,°F
